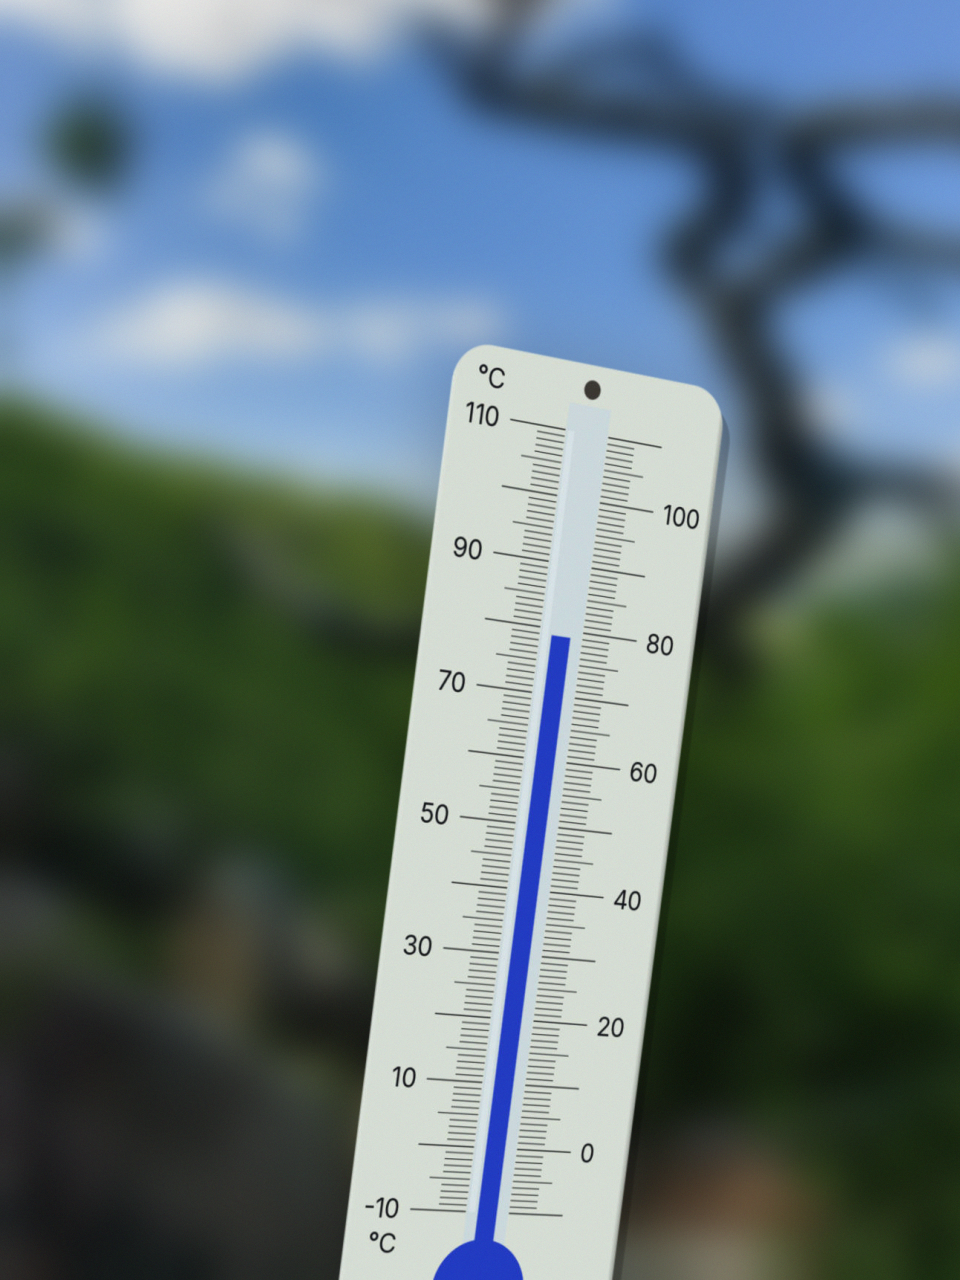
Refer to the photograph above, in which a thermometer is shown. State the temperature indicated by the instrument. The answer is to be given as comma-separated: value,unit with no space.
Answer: 79,°C
